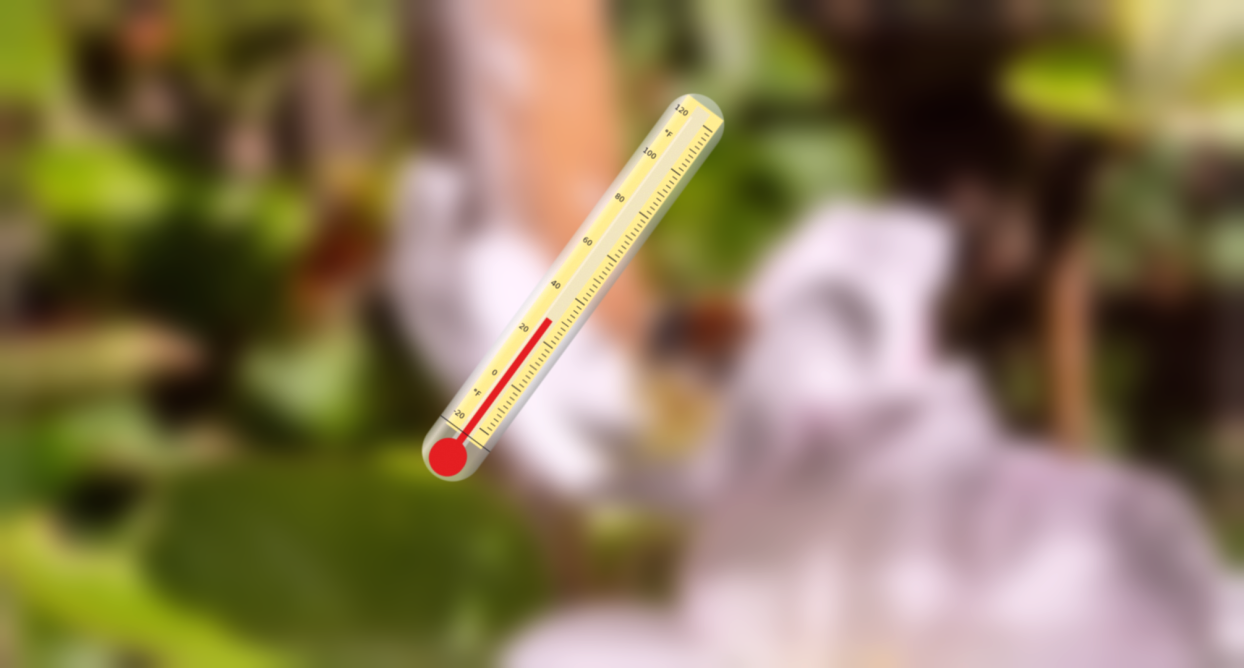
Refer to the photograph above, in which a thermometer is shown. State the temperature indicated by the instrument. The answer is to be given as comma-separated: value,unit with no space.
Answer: 28,°F
